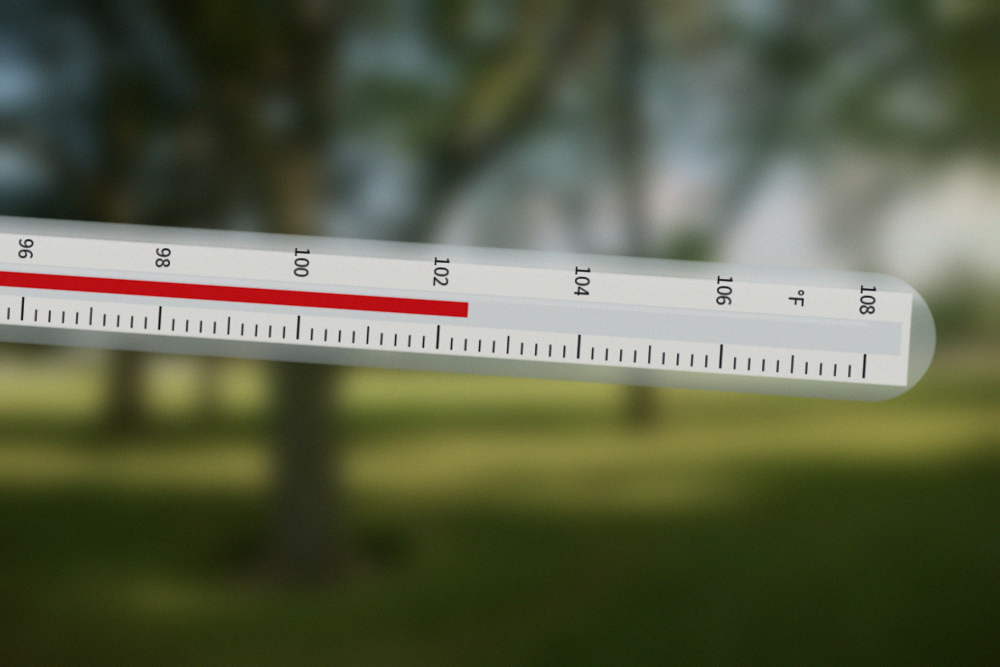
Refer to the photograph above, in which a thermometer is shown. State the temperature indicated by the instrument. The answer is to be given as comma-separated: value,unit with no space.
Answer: 102.4,°F
